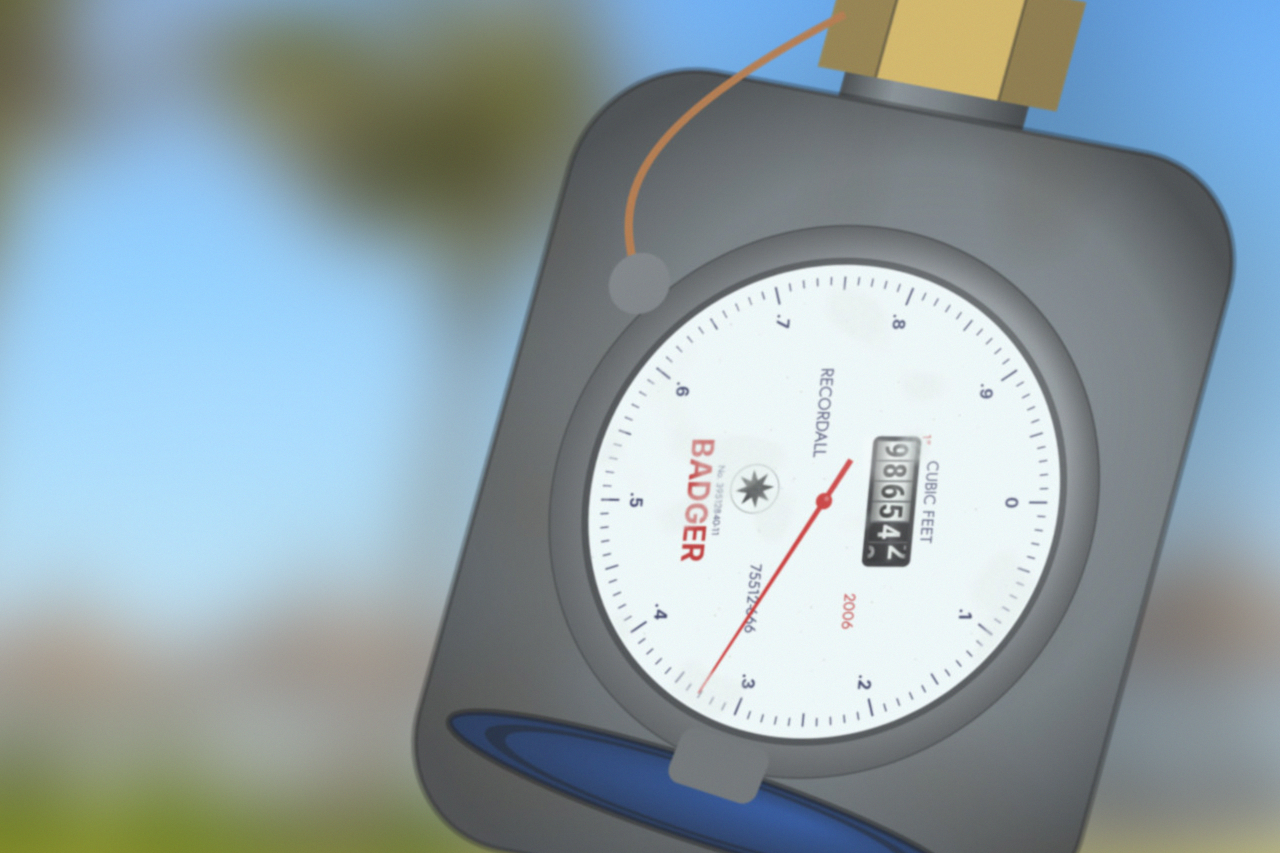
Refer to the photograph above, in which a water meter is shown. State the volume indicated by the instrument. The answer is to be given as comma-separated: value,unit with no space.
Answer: 986542.33,ft³
